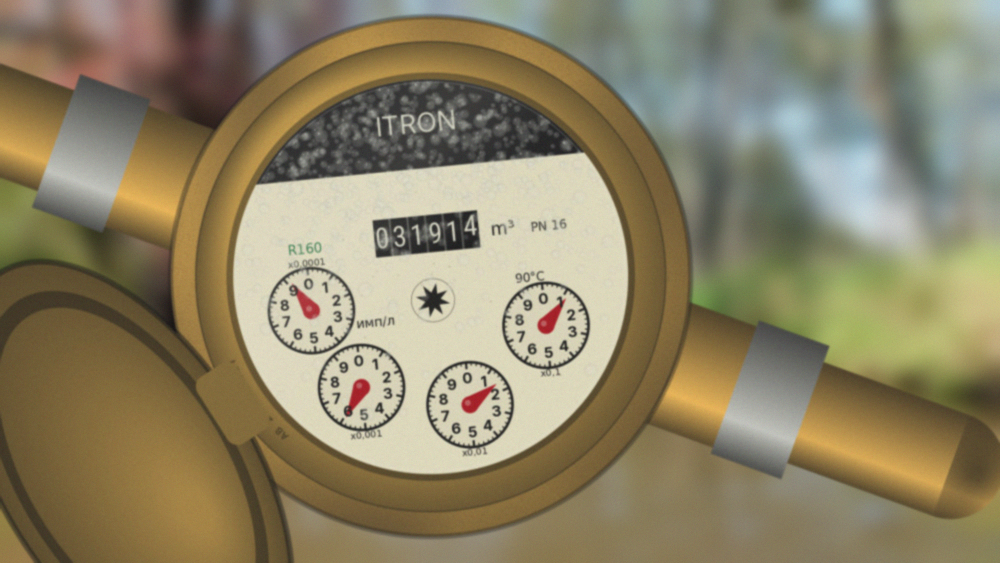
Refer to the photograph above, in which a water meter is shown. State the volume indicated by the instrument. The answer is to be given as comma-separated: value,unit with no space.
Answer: 31914.1159,m³
